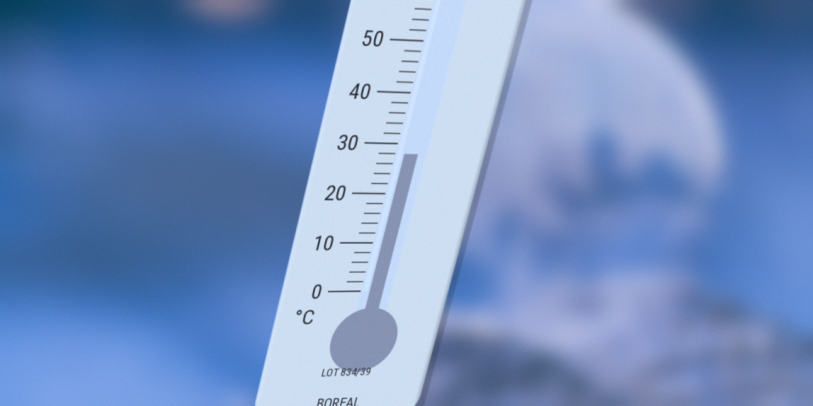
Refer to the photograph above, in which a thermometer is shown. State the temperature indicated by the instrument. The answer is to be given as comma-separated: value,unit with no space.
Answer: 28,°C
